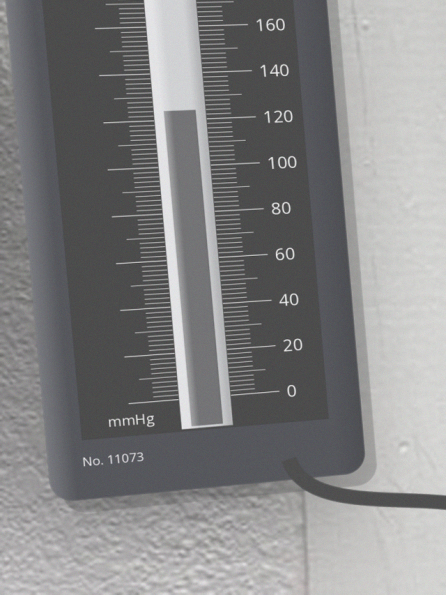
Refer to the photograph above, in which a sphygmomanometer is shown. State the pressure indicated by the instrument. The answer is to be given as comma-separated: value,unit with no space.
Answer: 124,mmHg
